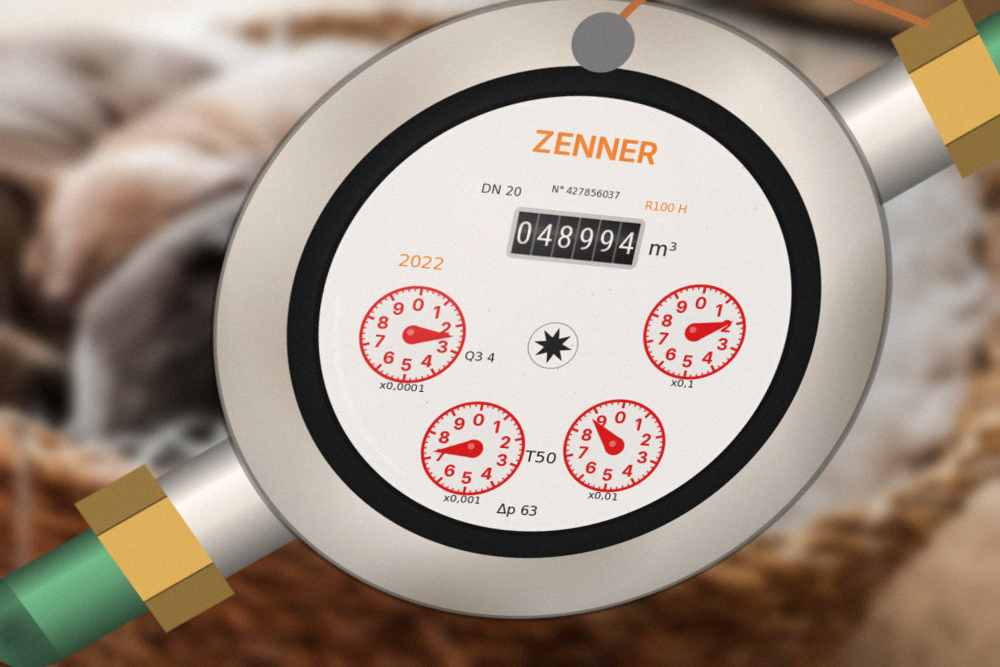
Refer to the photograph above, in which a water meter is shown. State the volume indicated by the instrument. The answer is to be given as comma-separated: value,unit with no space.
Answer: 48994.1872,m³
